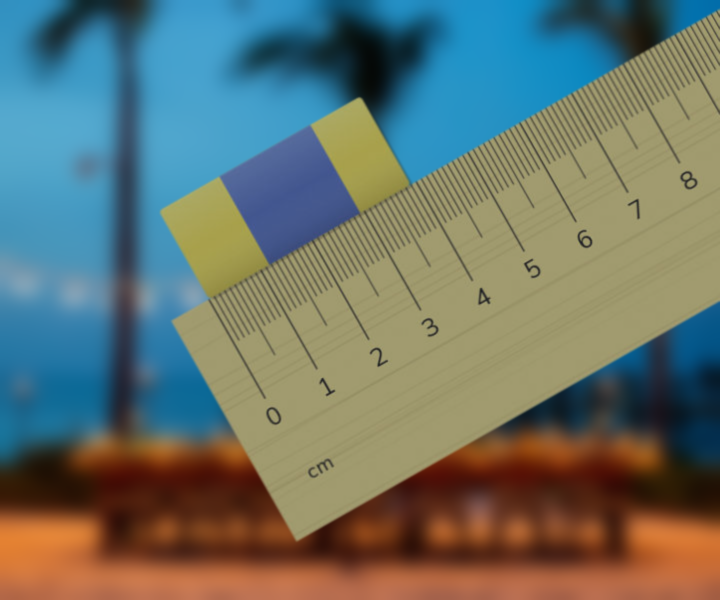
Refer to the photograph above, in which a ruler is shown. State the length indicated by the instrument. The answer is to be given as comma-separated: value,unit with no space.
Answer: 3.9,cm
